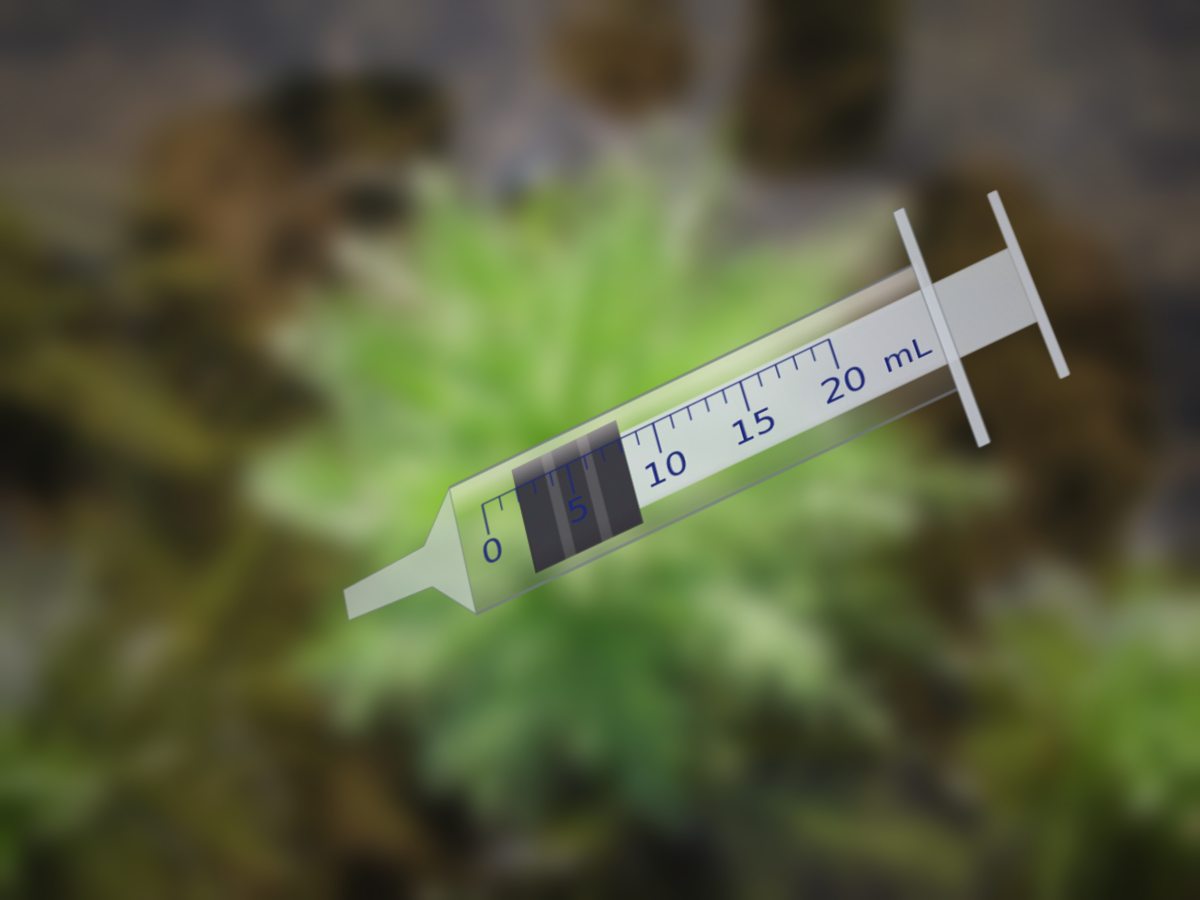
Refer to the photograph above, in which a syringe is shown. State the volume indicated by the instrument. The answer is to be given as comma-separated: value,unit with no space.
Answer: 2,mL
